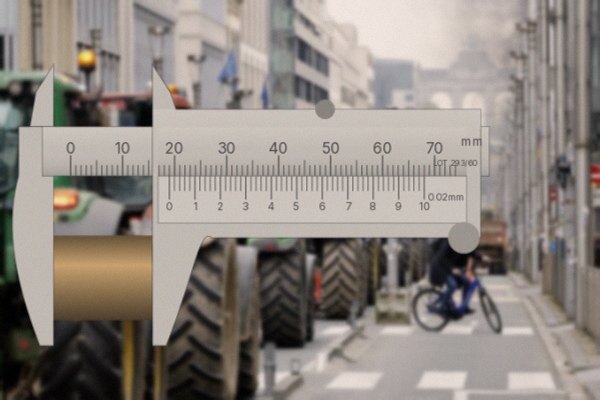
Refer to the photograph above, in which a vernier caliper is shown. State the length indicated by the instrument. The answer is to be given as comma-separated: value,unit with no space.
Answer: 19.0,mm
